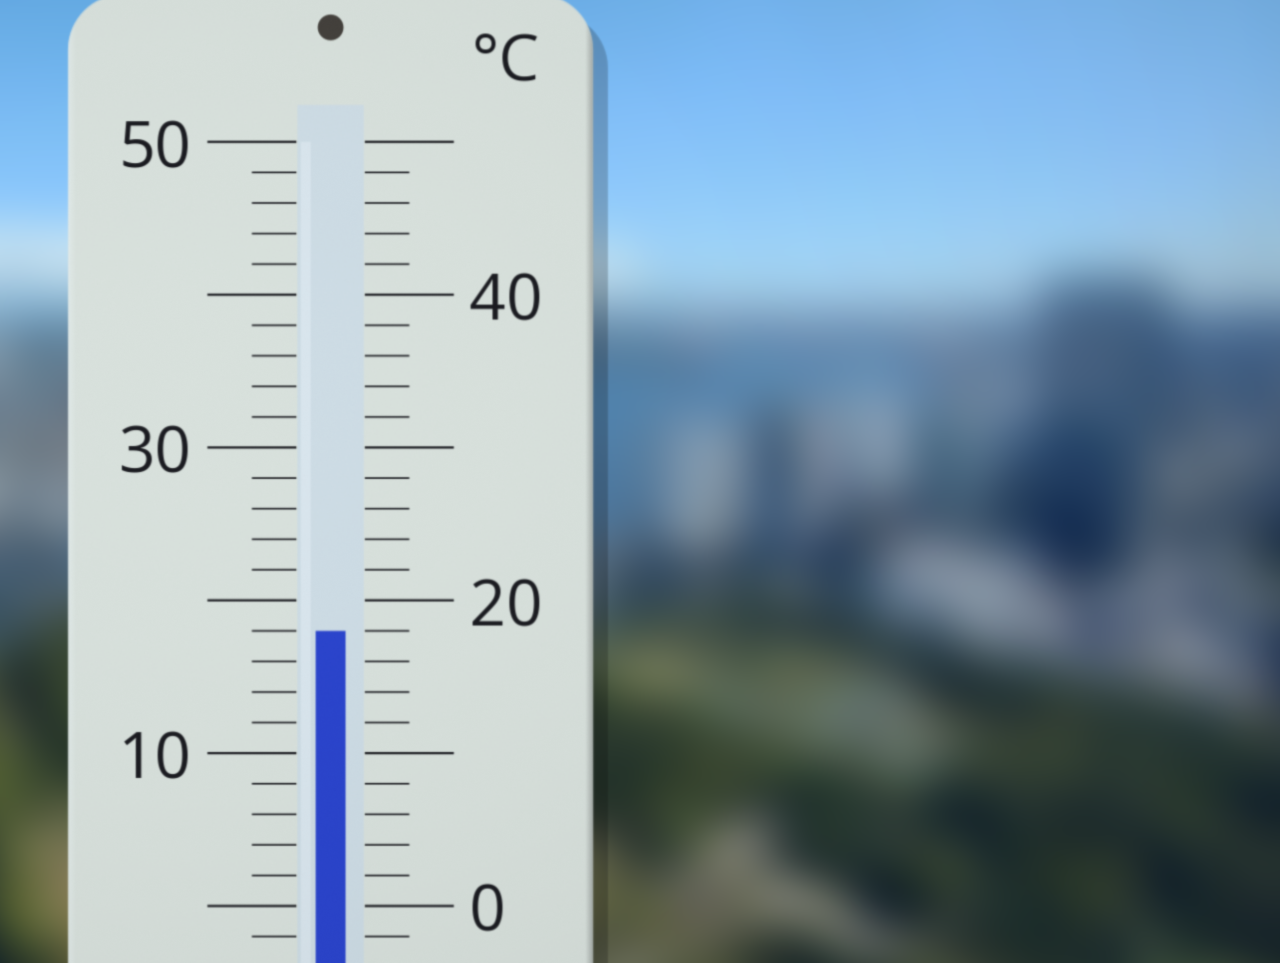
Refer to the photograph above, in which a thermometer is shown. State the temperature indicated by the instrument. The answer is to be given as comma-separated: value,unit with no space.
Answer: 18,°C
